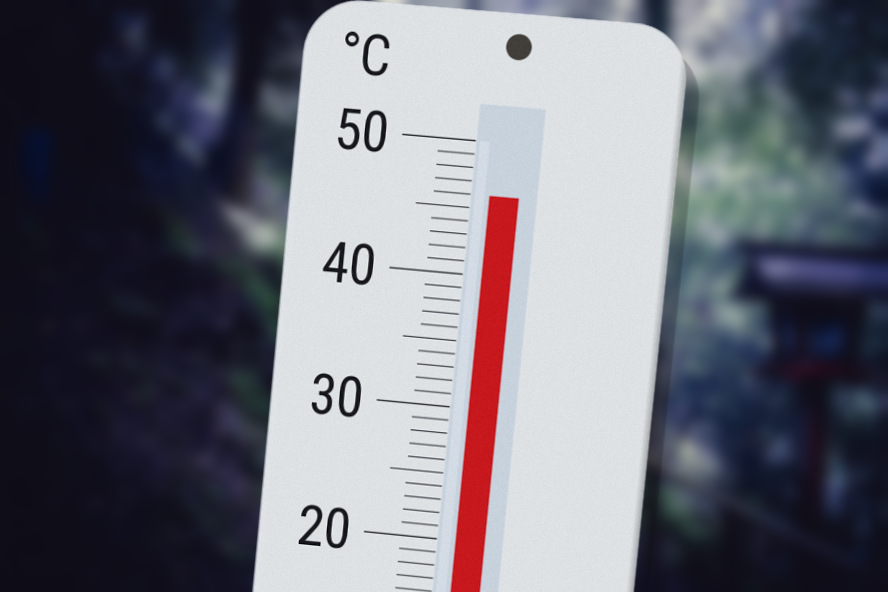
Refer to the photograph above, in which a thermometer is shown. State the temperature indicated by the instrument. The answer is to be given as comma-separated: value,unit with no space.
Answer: 46,°C
